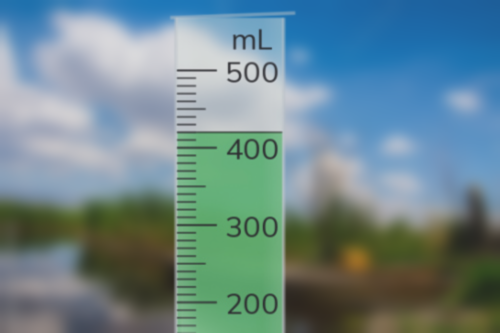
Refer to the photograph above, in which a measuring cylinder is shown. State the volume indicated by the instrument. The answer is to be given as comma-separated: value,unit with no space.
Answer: 420,mL
